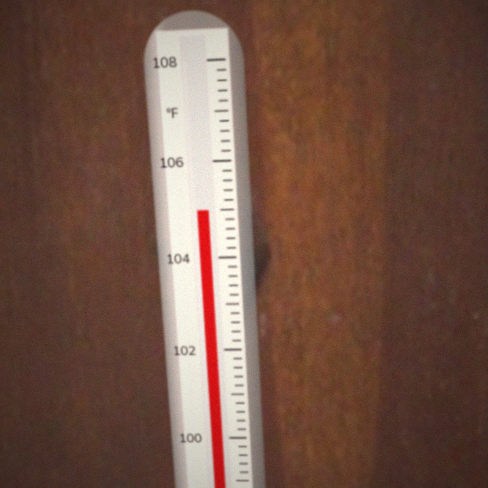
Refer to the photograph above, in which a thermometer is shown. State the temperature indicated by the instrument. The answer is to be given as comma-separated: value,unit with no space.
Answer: 105,°F
